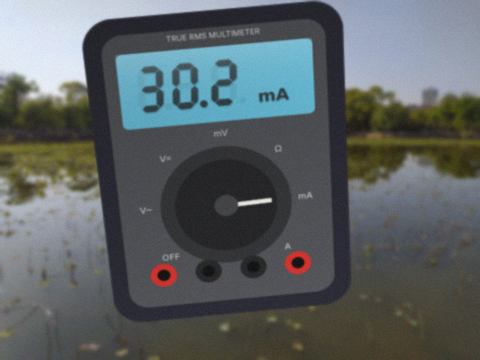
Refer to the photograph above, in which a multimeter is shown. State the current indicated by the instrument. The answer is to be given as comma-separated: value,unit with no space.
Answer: 30.2,mA
